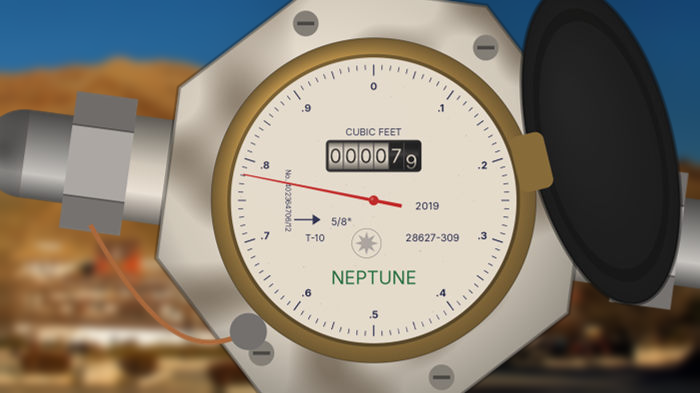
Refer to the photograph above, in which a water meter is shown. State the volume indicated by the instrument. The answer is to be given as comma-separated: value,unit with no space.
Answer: 78.78,ft³
